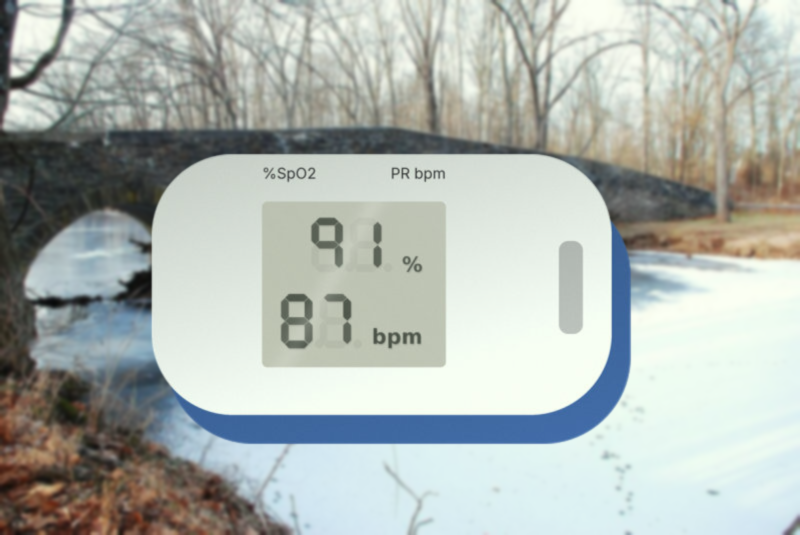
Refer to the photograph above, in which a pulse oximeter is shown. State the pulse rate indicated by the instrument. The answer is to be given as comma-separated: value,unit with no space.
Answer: 87,bpm
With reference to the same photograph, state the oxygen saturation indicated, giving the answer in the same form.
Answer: 91,%
